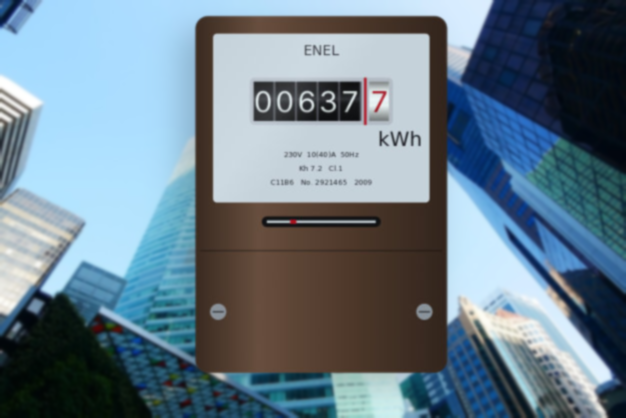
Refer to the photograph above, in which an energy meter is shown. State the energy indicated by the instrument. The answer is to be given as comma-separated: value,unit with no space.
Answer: 637.7,kWh
